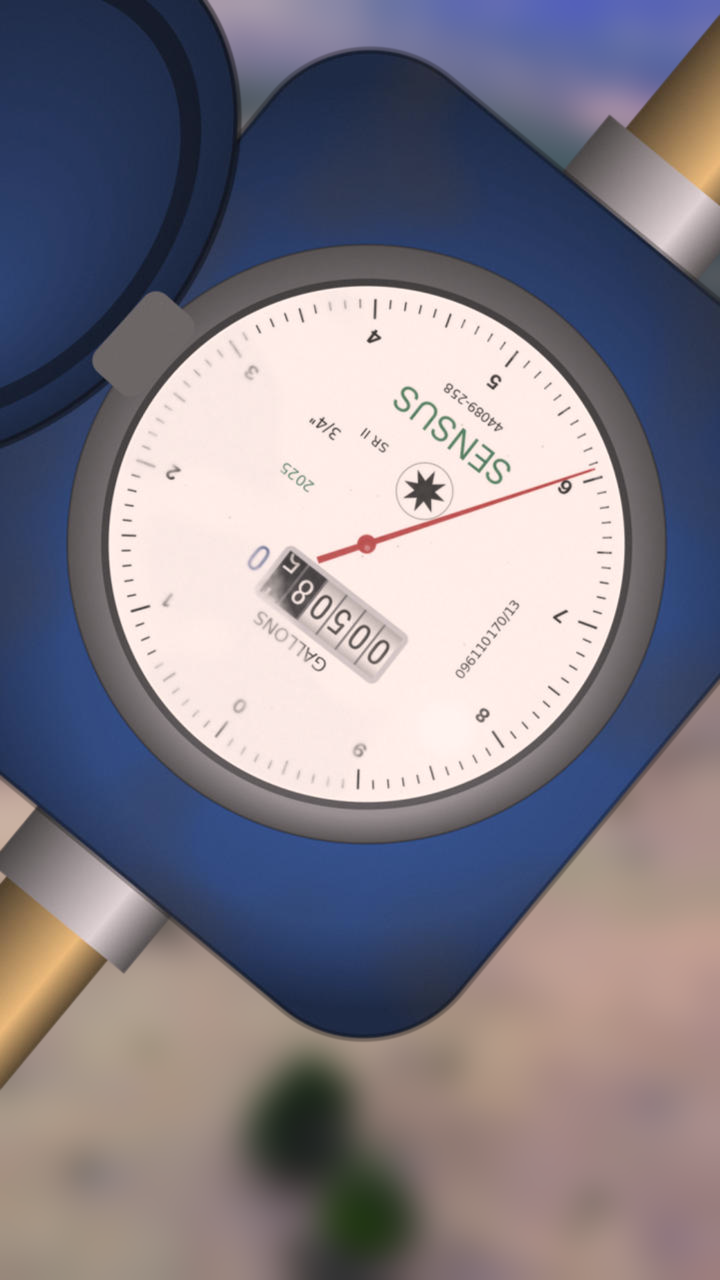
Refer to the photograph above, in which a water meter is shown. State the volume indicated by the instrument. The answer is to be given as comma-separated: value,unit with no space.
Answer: 50845.9,gal
